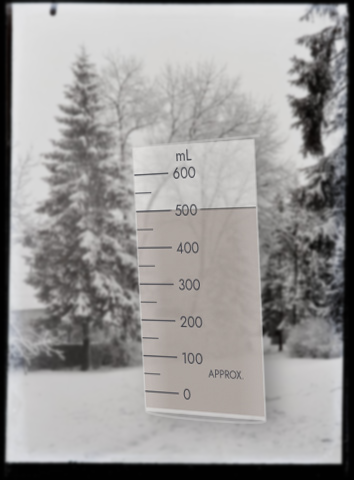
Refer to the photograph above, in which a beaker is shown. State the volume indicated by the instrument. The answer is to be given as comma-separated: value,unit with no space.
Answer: 500,mL
